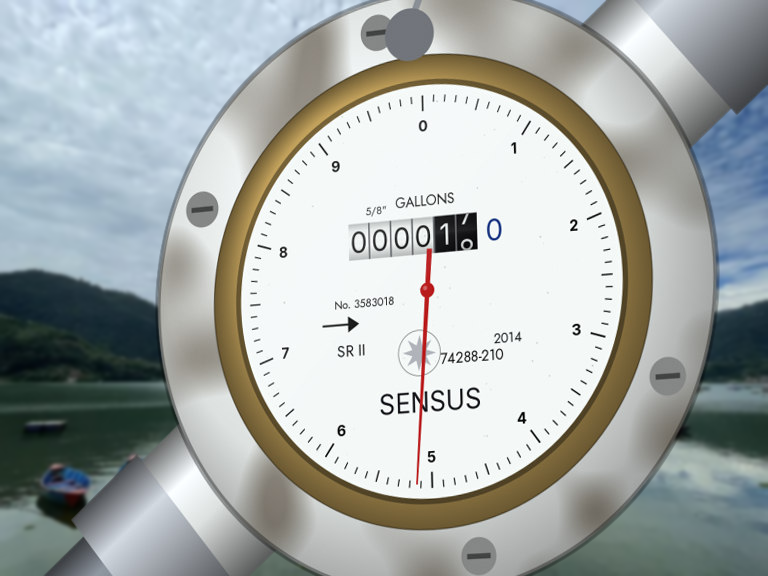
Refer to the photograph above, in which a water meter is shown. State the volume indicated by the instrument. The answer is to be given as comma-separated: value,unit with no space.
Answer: 175.1,gal
